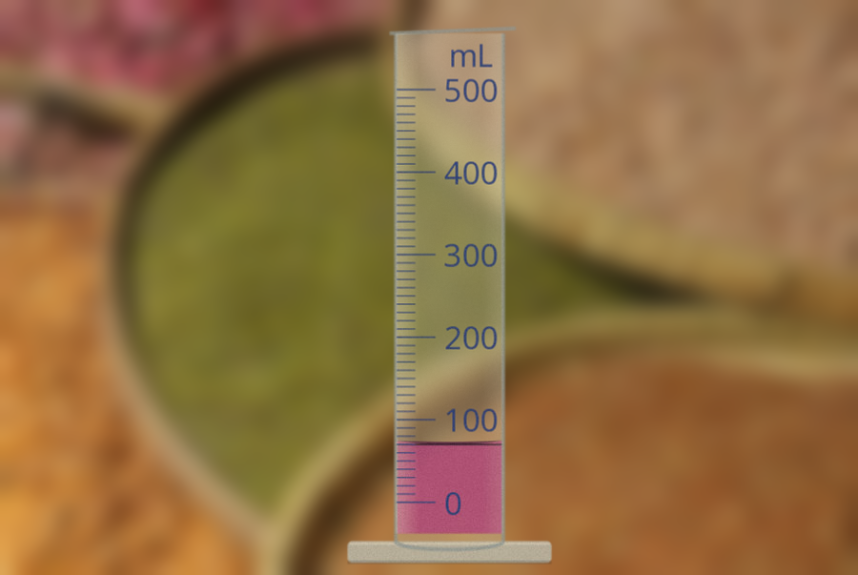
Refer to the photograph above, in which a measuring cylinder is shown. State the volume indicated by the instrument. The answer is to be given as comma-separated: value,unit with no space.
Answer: 70,mL
